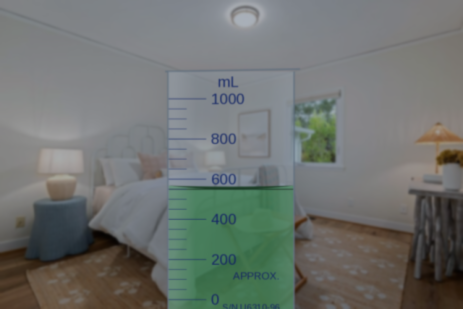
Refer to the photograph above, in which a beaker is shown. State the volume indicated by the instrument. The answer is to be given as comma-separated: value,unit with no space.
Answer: 550,mL
